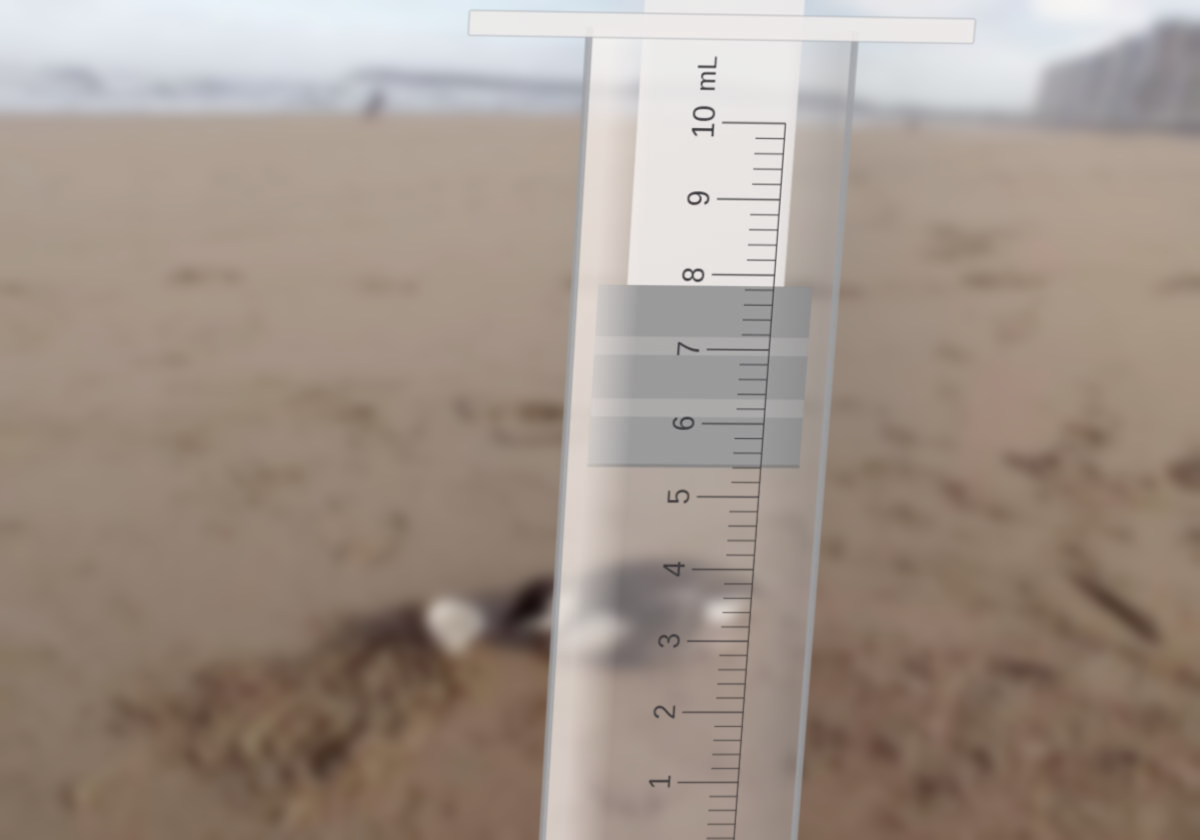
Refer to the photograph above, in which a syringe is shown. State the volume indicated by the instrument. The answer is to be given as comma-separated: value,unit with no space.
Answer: 5.4,mL
